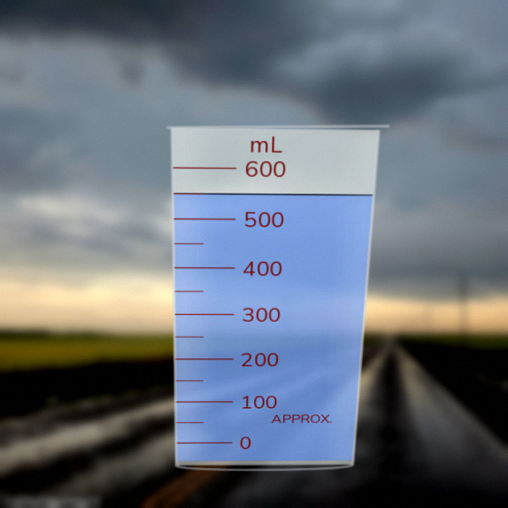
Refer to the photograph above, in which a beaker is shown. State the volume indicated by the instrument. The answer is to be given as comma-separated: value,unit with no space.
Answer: 550,mL
